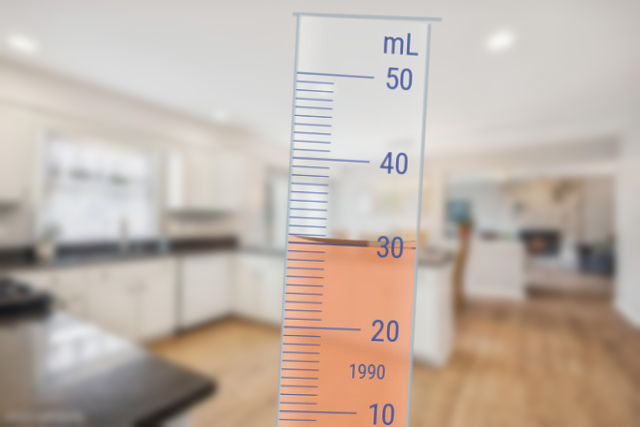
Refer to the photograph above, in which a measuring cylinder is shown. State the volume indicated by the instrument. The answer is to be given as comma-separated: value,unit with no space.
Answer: 30,mL
